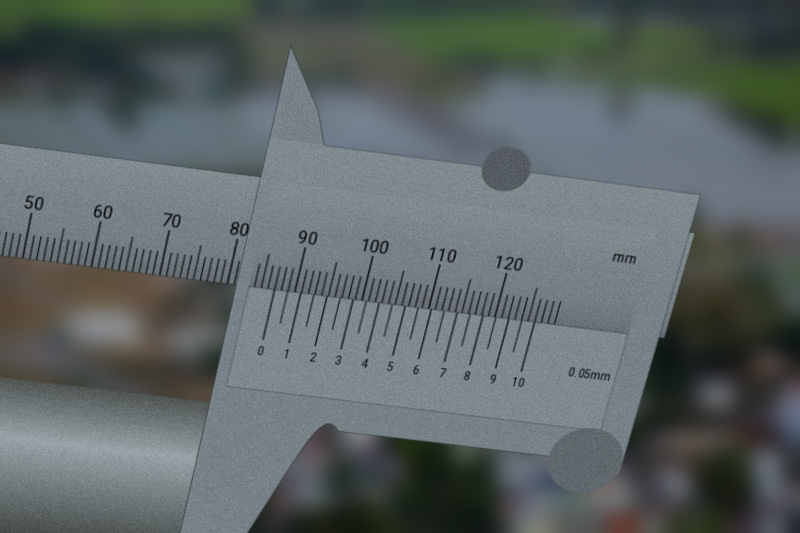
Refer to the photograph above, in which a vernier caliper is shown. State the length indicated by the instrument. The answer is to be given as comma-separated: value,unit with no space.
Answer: 87.0,mm
